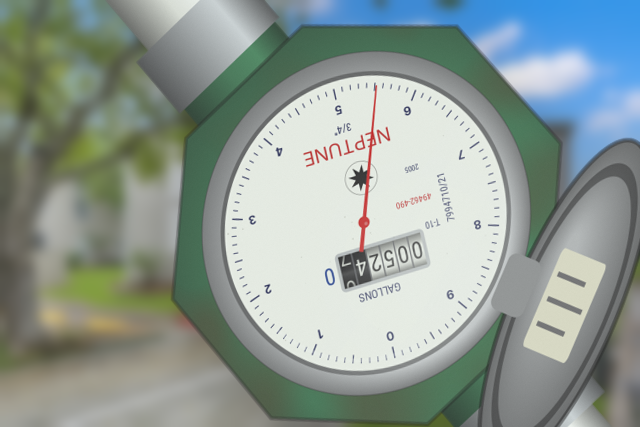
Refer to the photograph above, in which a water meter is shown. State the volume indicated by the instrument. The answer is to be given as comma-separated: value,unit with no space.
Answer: 52465.5,gal
